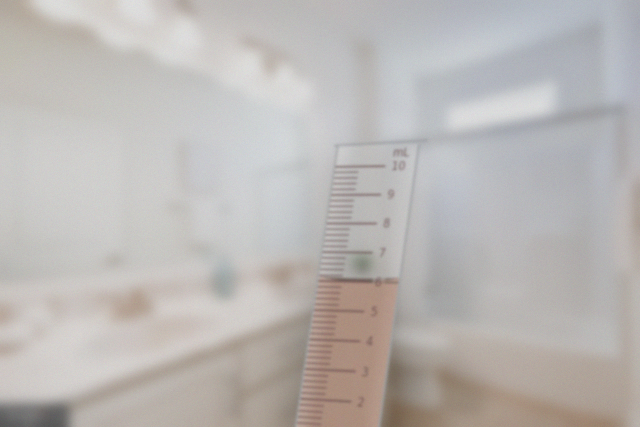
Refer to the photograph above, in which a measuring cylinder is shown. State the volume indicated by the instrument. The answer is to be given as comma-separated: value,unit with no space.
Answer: 6,mL
